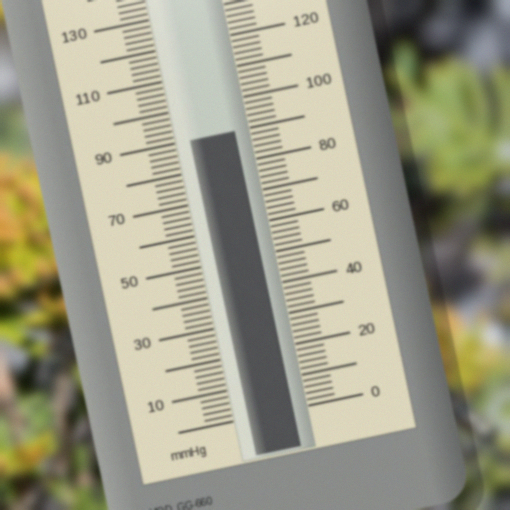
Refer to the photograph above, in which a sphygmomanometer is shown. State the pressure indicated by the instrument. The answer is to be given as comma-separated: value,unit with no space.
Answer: 90,mmHg
